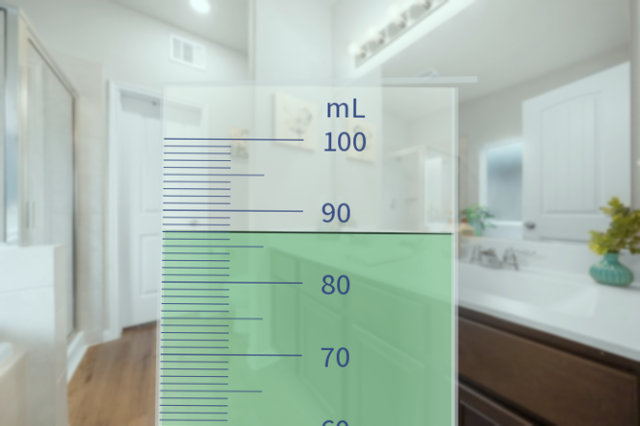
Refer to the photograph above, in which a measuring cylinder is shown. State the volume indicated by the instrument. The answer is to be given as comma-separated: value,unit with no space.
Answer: 87,mL
